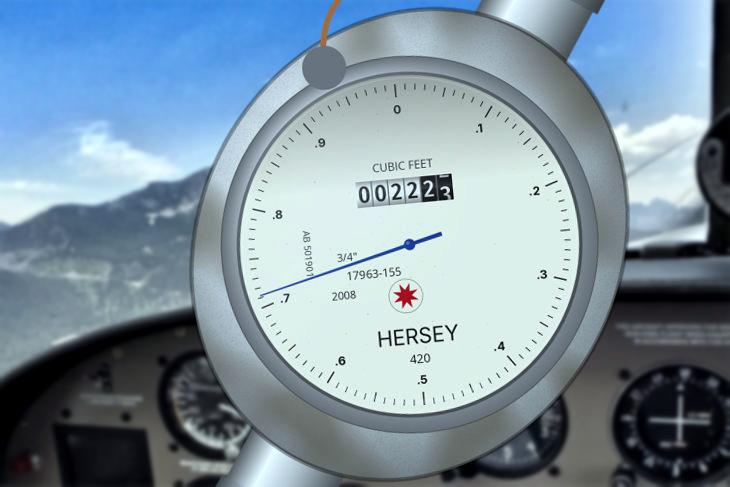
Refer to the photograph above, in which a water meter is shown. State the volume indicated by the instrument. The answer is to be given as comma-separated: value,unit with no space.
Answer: 2222.71,ft³
